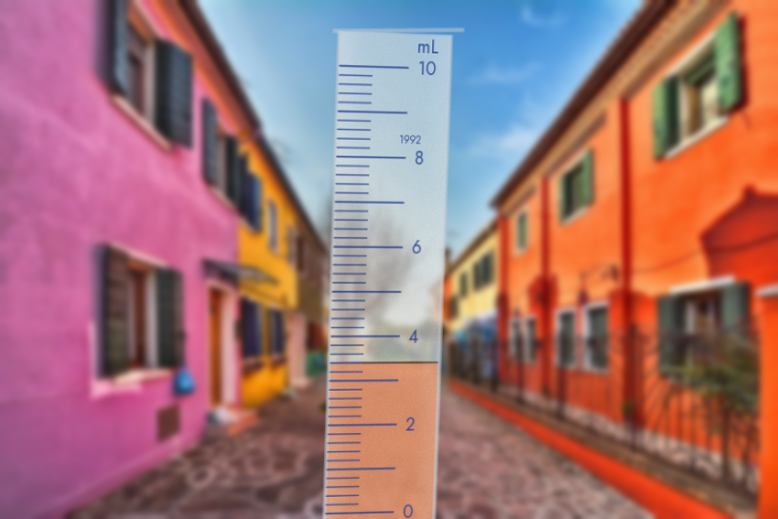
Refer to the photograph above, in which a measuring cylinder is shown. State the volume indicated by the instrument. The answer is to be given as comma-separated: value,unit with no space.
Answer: 3.4,mL
